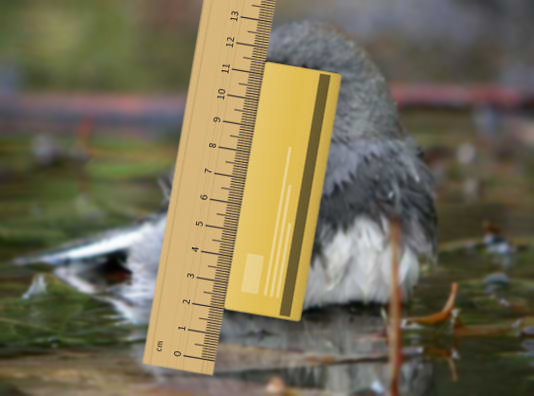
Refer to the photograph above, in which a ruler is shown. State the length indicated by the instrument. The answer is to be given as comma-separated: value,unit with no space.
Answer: 9.5,cm
